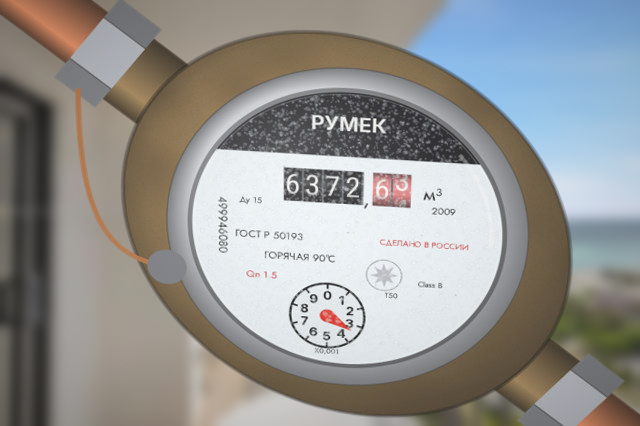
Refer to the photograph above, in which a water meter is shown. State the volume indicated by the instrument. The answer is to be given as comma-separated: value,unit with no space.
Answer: 6372.633,m³
